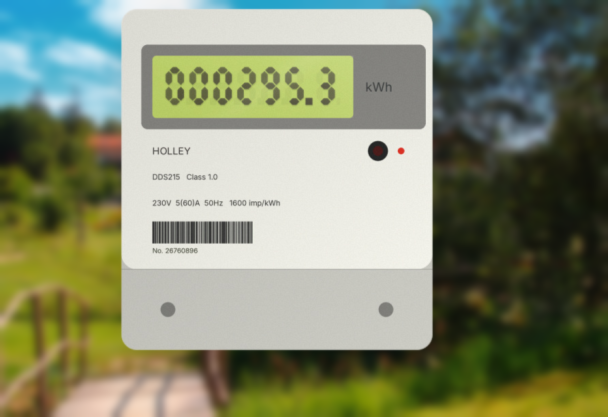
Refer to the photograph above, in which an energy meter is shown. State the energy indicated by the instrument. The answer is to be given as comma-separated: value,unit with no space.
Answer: 295.3,kWh
